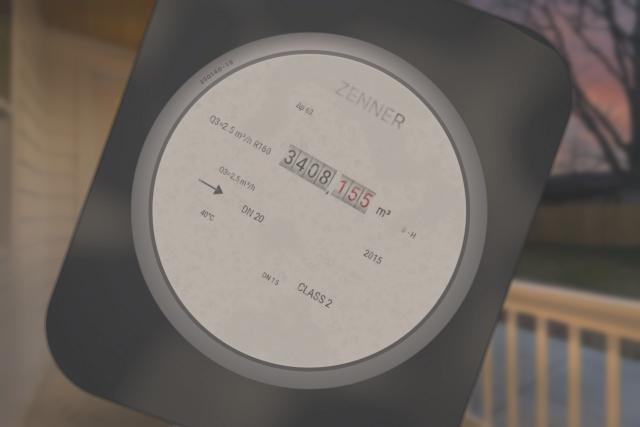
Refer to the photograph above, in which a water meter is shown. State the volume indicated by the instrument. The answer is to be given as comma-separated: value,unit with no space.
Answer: 3408.155,m³
